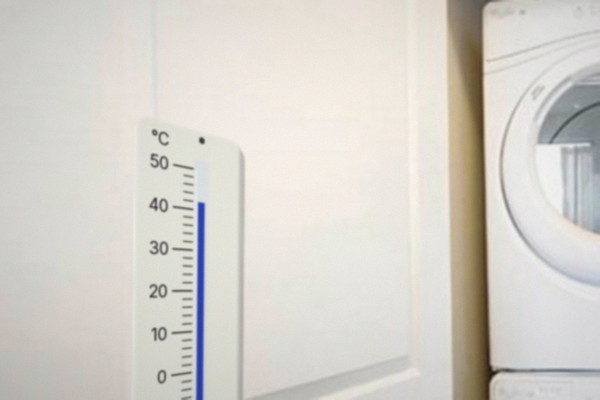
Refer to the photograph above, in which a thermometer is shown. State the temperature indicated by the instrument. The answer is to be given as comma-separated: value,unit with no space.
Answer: 42,°C
